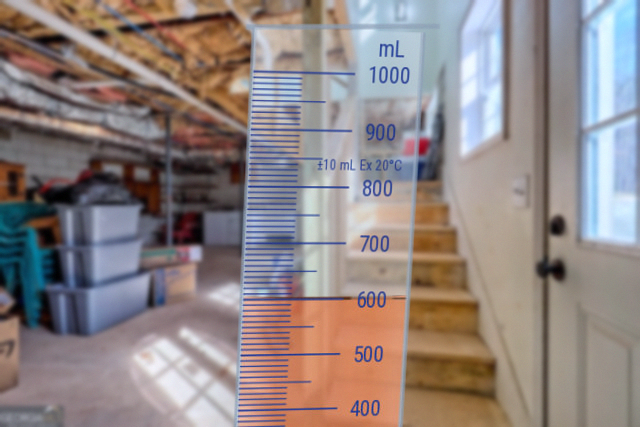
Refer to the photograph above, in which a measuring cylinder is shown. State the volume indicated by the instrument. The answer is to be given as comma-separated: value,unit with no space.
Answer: 600,mL
